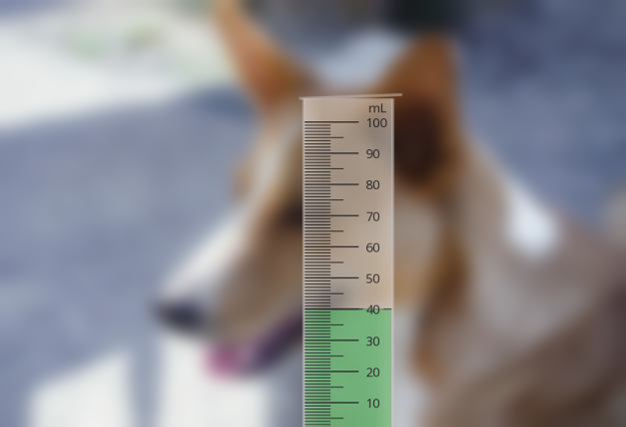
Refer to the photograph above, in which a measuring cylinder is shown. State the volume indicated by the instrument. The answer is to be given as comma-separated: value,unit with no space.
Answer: 40,mL
